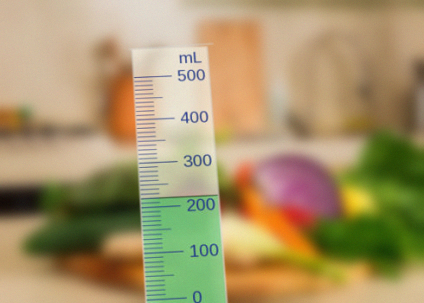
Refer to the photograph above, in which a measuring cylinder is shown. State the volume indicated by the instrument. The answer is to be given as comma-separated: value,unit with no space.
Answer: 220,mL
